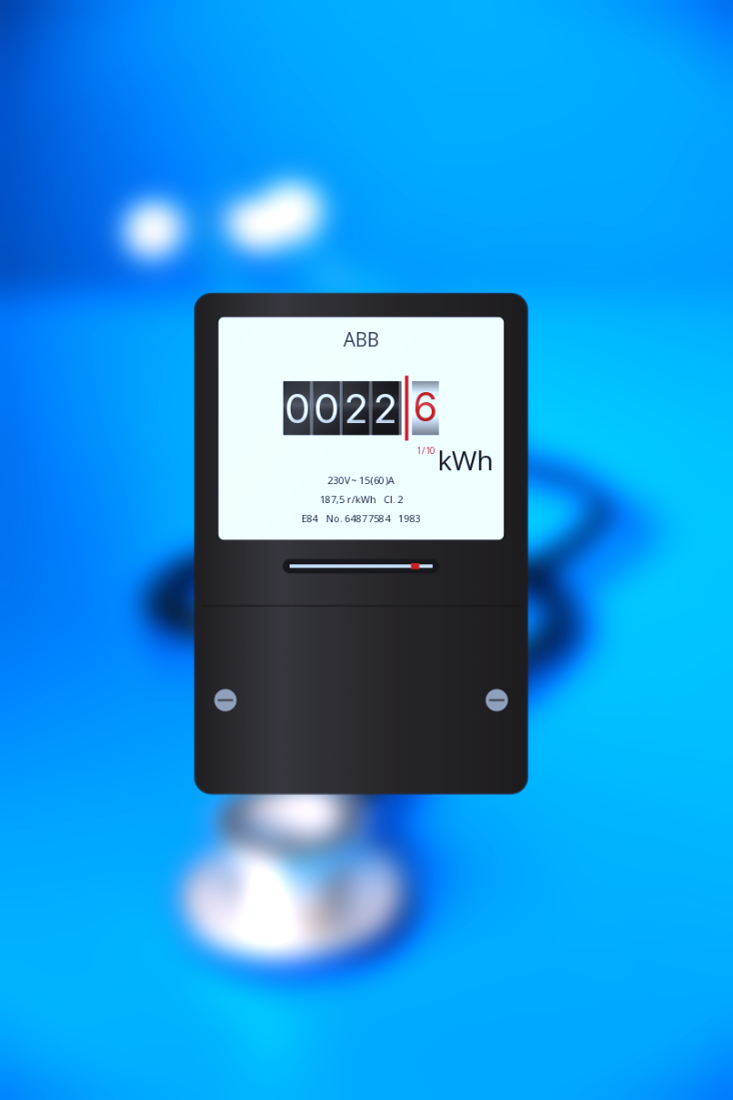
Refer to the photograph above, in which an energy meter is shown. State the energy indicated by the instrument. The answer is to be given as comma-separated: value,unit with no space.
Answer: 22.6,kWh
